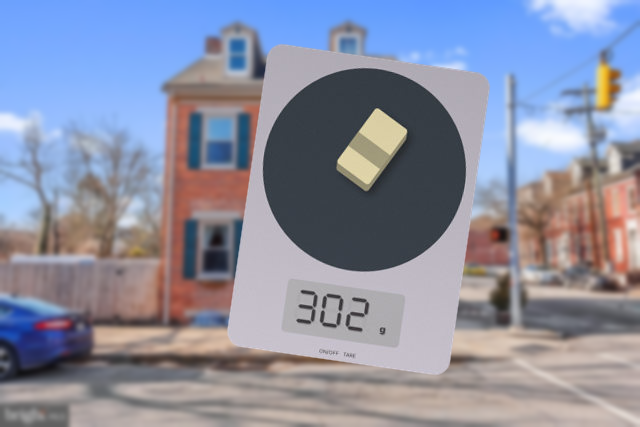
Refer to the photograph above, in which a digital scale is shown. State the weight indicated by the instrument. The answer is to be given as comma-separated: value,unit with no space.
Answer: 302,g
